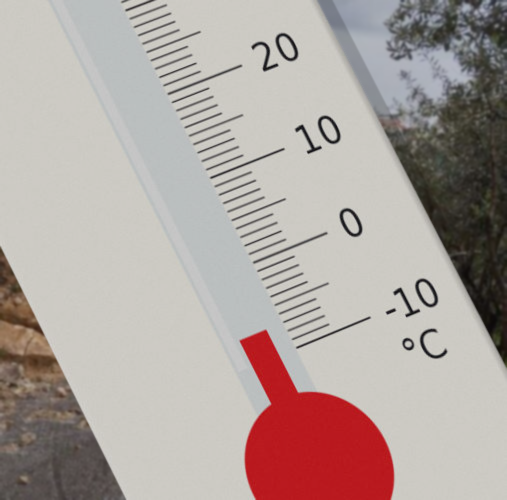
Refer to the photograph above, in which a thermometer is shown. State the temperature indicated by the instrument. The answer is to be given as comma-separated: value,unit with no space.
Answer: -7,°C
